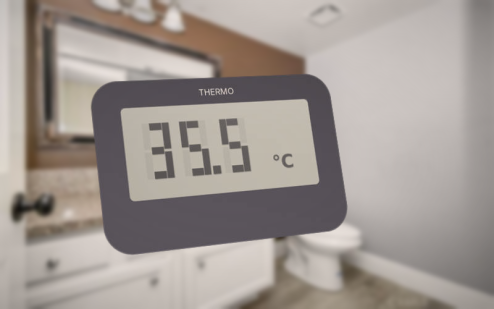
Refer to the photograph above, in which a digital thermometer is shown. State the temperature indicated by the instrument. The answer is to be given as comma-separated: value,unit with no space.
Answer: 35.5,°C
